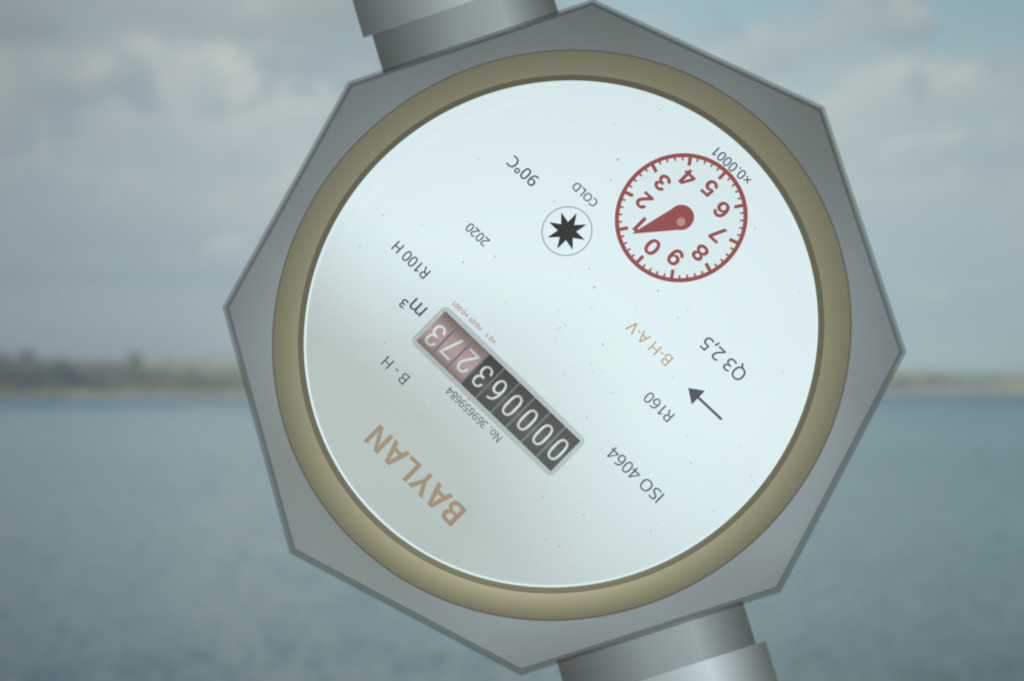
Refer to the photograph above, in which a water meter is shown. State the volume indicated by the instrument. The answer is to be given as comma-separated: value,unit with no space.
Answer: 63.2730,m³
